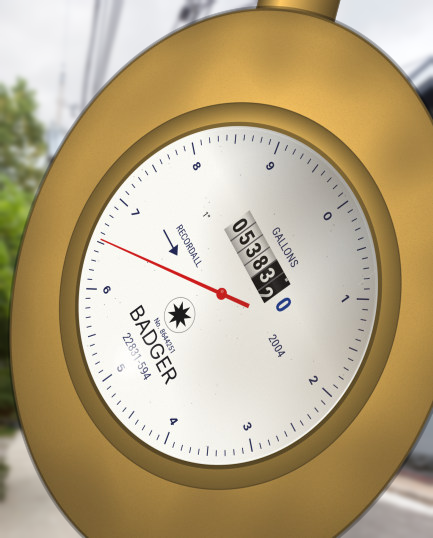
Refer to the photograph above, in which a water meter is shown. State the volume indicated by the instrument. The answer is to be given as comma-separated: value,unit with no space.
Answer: 538316.5,gal
